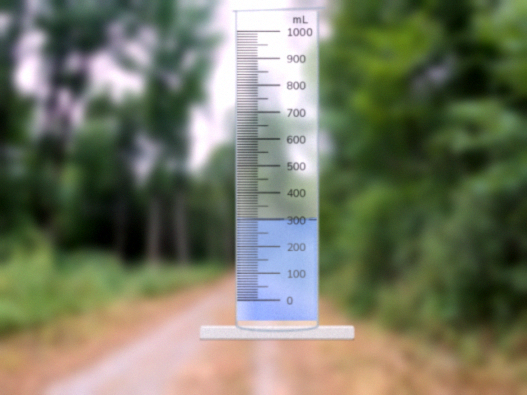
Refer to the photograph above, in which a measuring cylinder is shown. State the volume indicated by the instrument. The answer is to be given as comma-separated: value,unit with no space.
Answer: 300,mL
